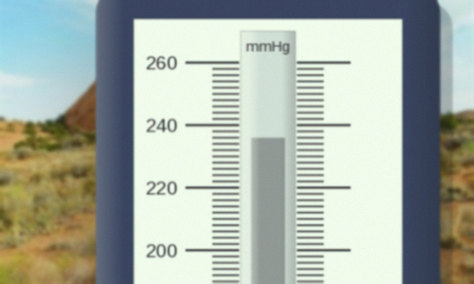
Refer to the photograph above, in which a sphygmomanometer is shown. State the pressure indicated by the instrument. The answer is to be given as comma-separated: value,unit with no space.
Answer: 236,mmHg
